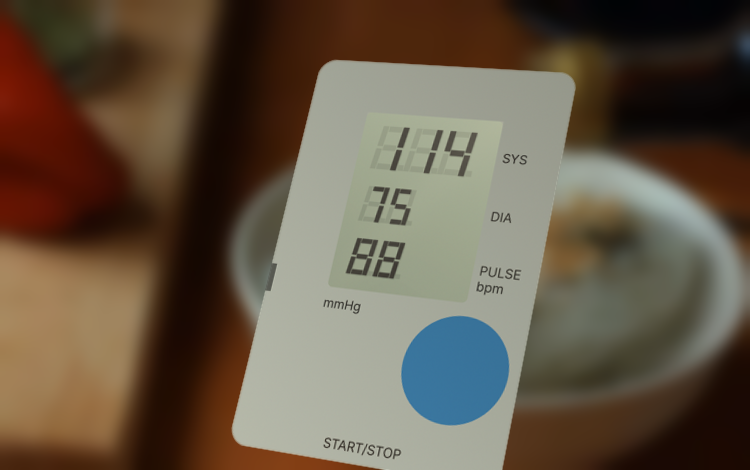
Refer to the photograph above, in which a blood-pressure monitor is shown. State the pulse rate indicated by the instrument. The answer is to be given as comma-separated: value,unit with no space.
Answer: 88,bpm
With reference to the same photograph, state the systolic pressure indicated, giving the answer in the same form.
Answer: 114,mmHg
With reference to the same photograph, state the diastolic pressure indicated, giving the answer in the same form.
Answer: 75,mmHg
